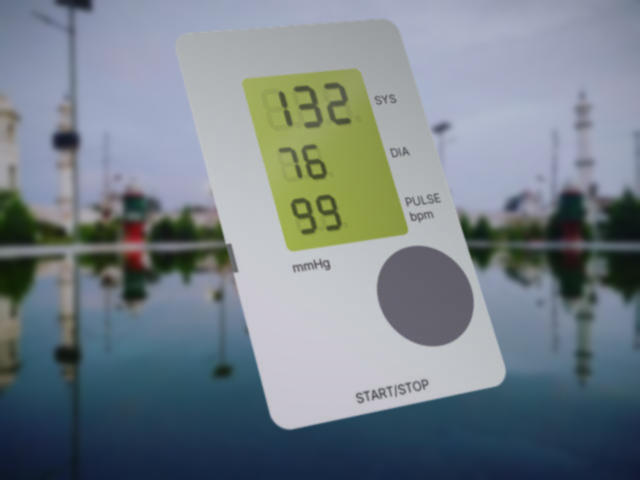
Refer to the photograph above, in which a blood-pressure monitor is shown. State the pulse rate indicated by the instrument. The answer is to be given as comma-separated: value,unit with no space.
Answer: 99,bpm
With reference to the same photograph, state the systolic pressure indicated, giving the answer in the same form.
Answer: 132,mmHg
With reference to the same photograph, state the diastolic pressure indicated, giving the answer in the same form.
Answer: 76,mmHg
